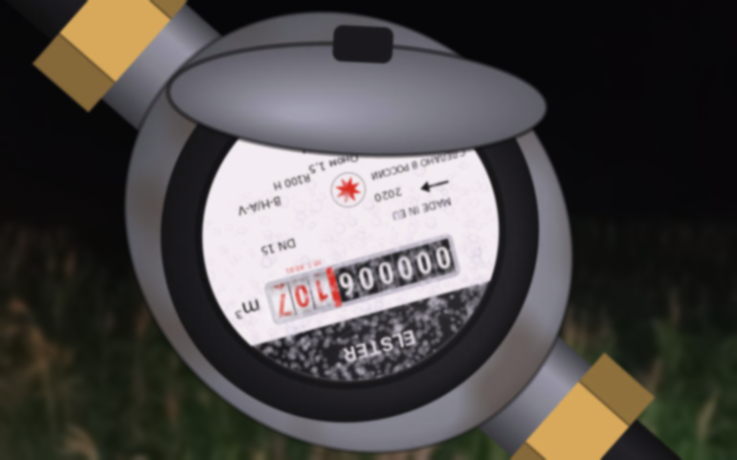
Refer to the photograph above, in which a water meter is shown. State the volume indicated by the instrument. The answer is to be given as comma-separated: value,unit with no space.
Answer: 6.107,m³
